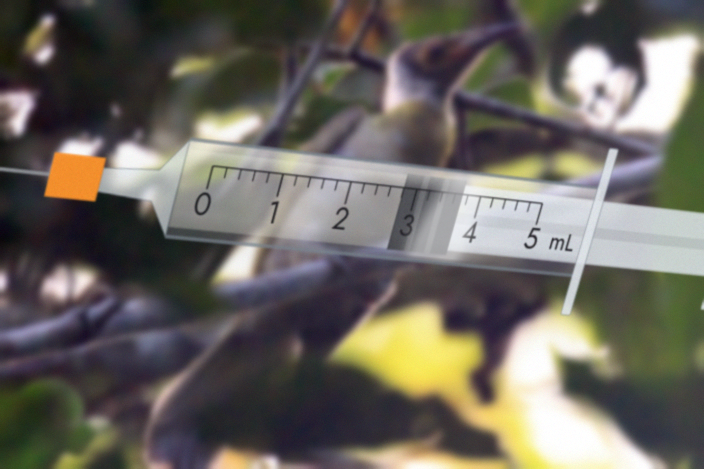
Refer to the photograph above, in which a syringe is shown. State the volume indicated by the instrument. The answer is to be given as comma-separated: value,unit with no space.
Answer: 2.8,mL
